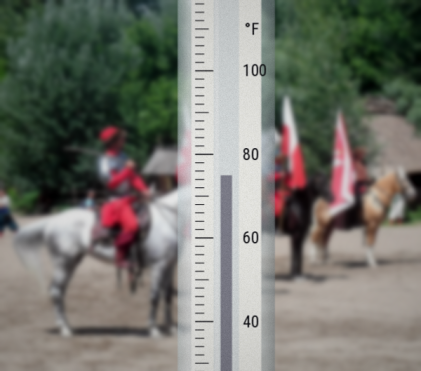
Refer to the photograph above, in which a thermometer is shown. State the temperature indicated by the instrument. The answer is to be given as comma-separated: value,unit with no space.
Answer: 75,°F
